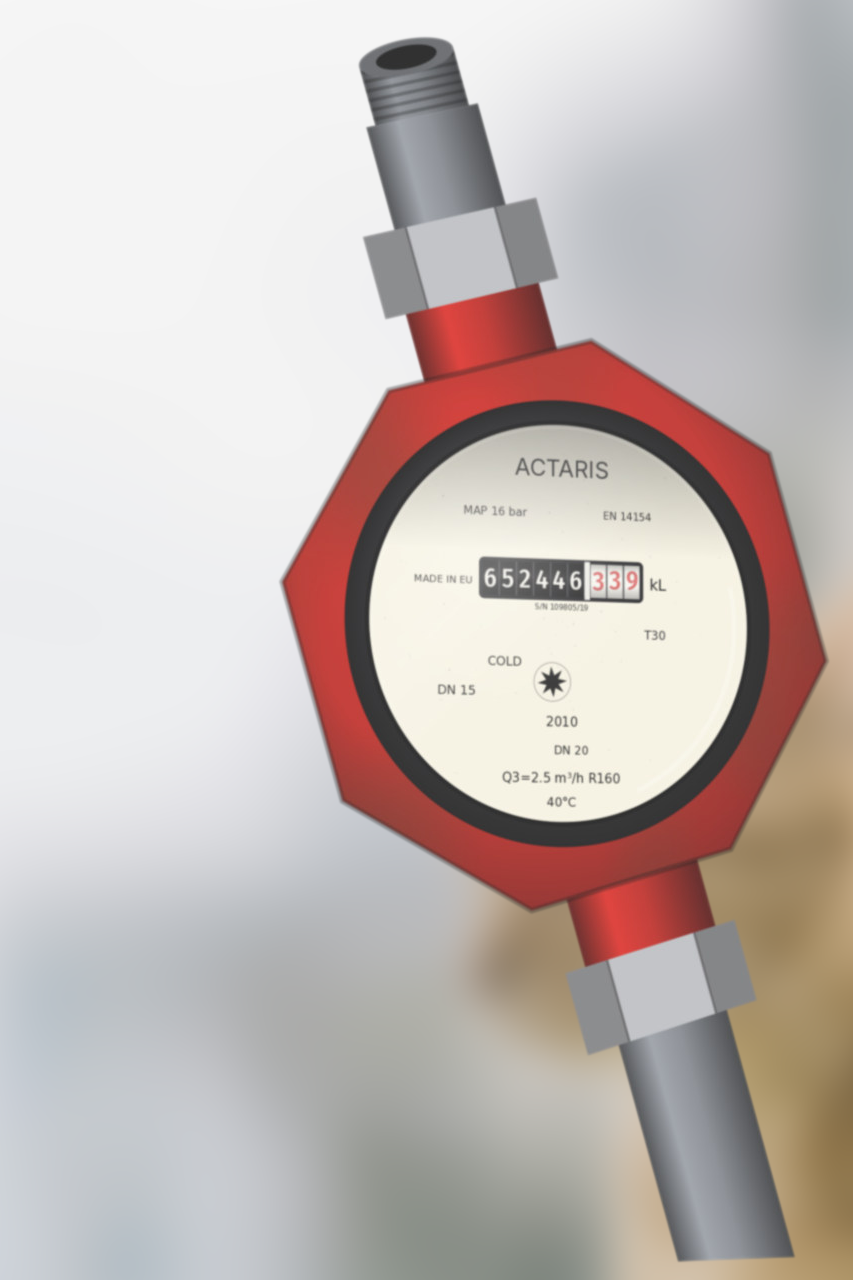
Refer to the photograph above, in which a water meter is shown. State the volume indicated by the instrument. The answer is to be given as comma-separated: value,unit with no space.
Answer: 652446.339,kL
